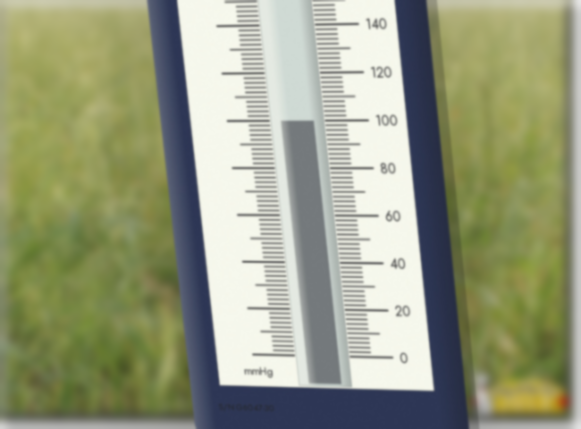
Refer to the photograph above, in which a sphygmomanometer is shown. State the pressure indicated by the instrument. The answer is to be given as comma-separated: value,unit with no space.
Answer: 100,mmHg
